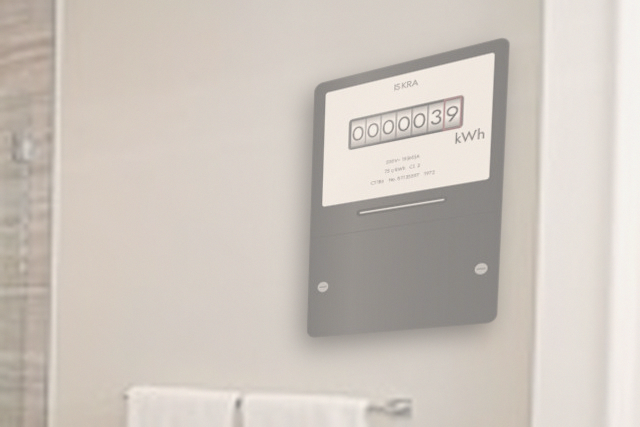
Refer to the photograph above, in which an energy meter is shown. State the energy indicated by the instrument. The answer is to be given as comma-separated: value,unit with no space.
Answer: 3.9,kWh
